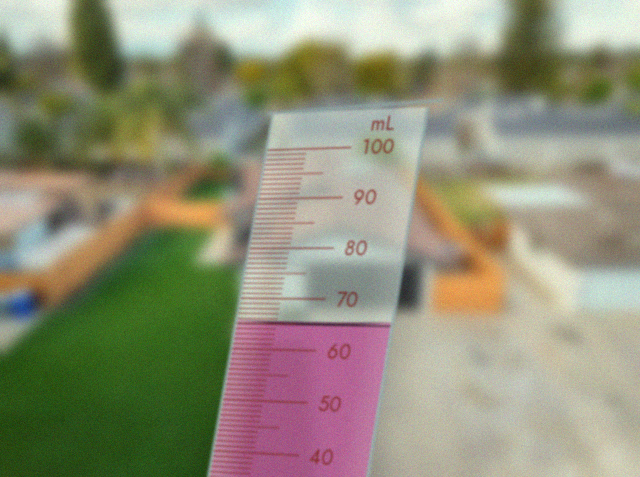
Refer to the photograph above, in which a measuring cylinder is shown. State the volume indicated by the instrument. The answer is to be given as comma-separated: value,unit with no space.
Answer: 65,mL
